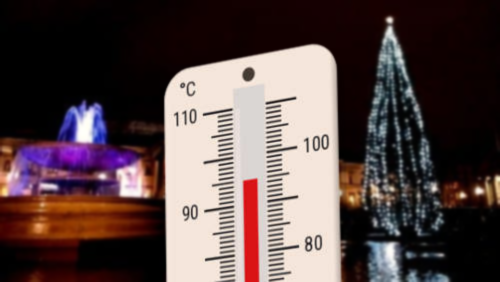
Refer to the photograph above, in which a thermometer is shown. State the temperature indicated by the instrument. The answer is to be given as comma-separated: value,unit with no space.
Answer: 95,°C
